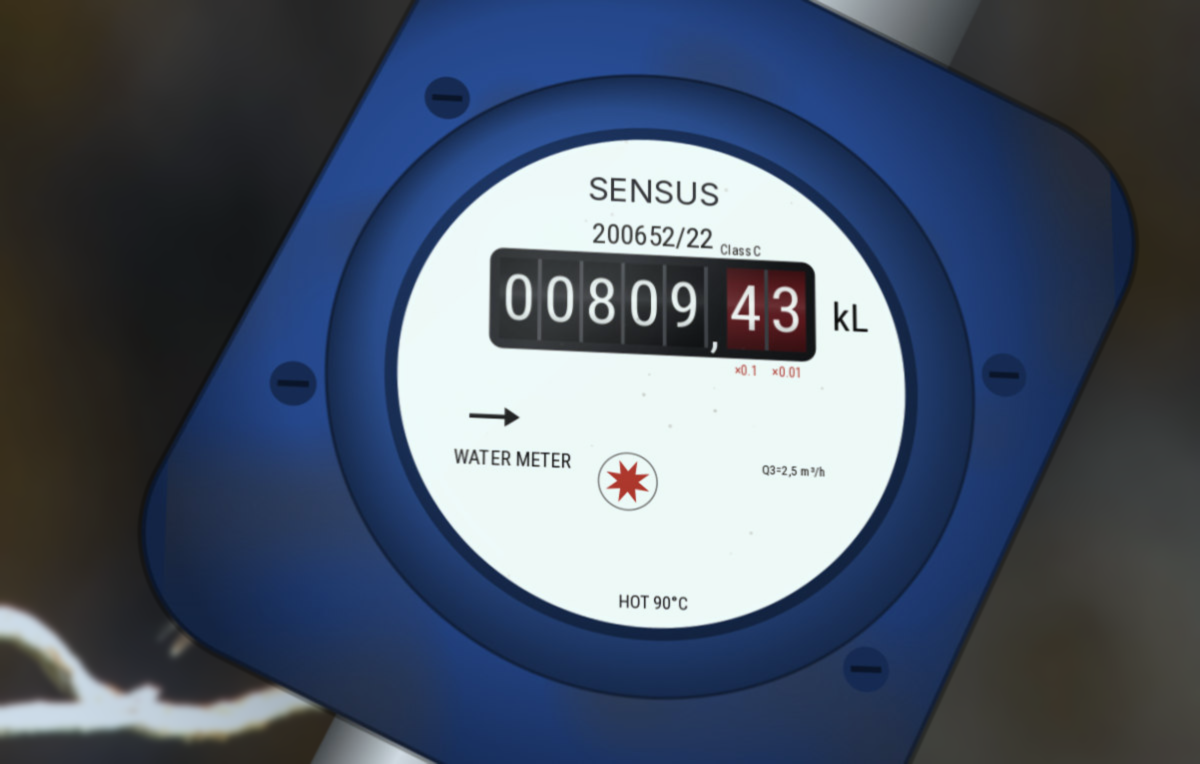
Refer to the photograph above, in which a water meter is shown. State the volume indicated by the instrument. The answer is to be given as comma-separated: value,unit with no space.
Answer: 809.43,kL
